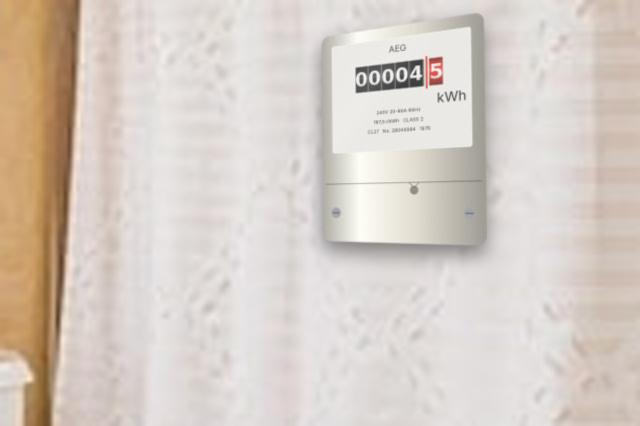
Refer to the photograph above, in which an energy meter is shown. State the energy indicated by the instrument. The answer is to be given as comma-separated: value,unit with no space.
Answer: 4.5,kWh
